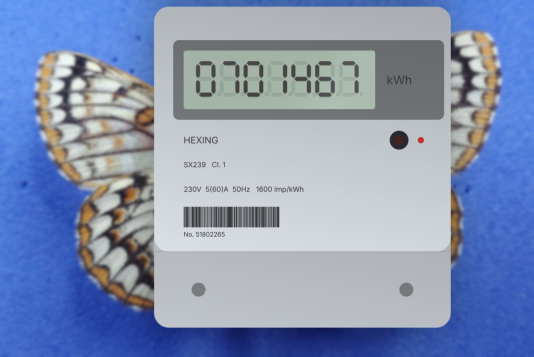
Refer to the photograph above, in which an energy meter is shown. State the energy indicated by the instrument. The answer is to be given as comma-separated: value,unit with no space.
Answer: 701467,kWh
